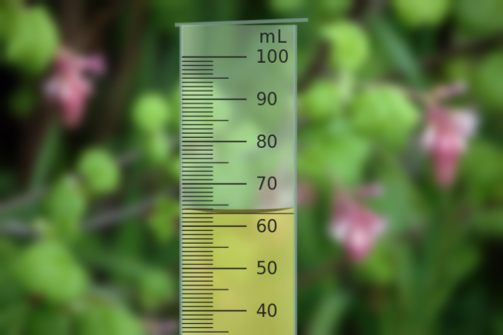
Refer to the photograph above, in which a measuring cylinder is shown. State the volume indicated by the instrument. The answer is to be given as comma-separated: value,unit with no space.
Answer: 63,mL
